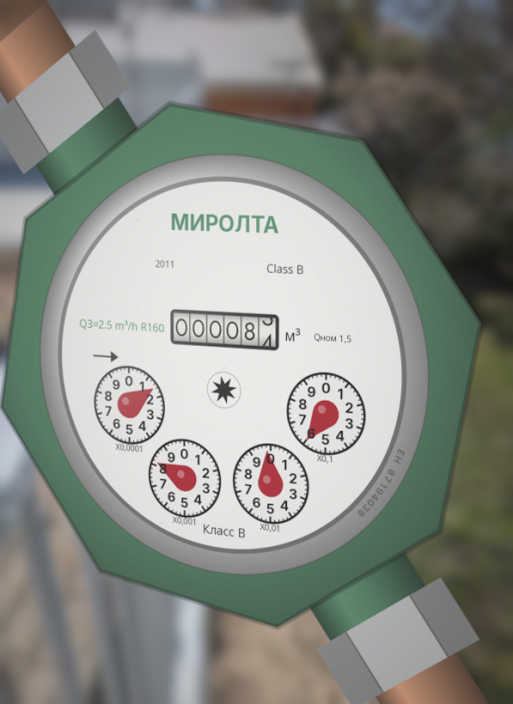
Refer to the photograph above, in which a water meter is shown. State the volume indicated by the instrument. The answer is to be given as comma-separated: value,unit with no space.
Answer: 83.5981,m³
